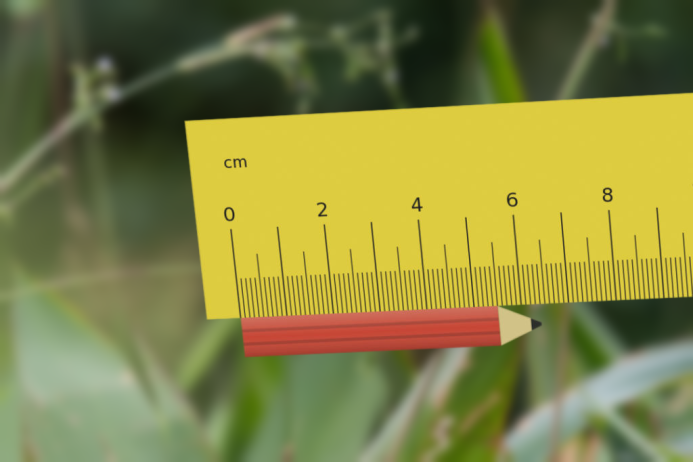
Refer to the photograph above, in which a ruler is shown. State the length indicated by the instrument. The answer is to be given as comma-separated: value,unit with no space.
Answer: 6.4,cm
